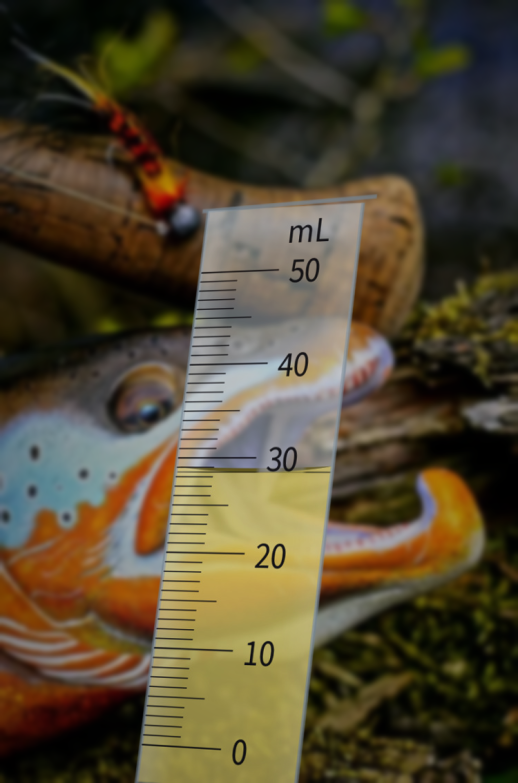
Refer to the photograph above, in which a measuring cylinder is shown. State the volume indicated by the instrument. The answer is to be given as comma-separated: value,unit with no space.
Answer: 28.5,mL
